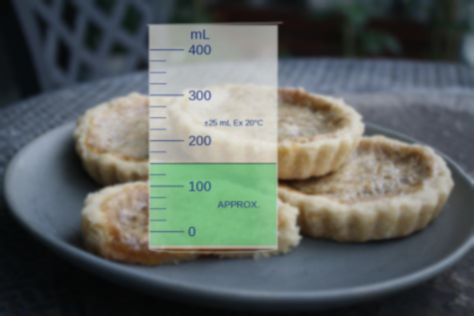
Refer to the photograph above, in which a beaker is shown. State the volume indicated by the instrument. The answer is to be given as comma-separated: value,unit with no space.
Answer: 150,mL
